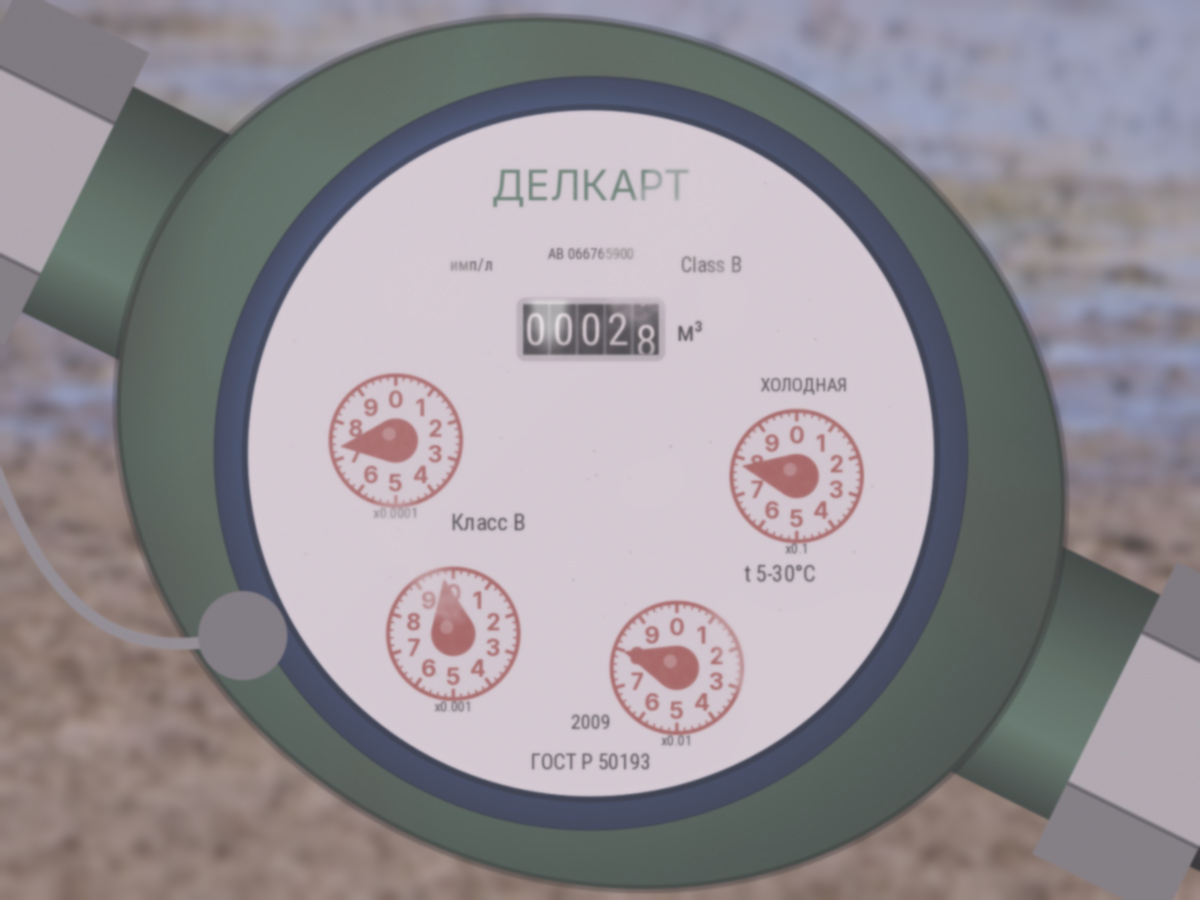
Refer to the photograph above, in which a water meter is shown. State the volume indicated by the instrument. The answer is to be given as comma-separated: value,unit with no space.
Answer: 27.7797,m³
